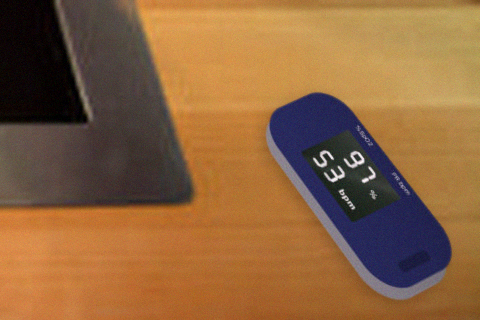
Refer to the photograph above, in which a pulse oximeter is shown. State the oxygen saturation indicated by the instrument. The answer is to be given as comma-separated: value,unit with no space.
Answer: 97,%
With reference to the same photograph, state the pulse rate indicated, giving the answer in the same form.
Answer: 53,bpm
